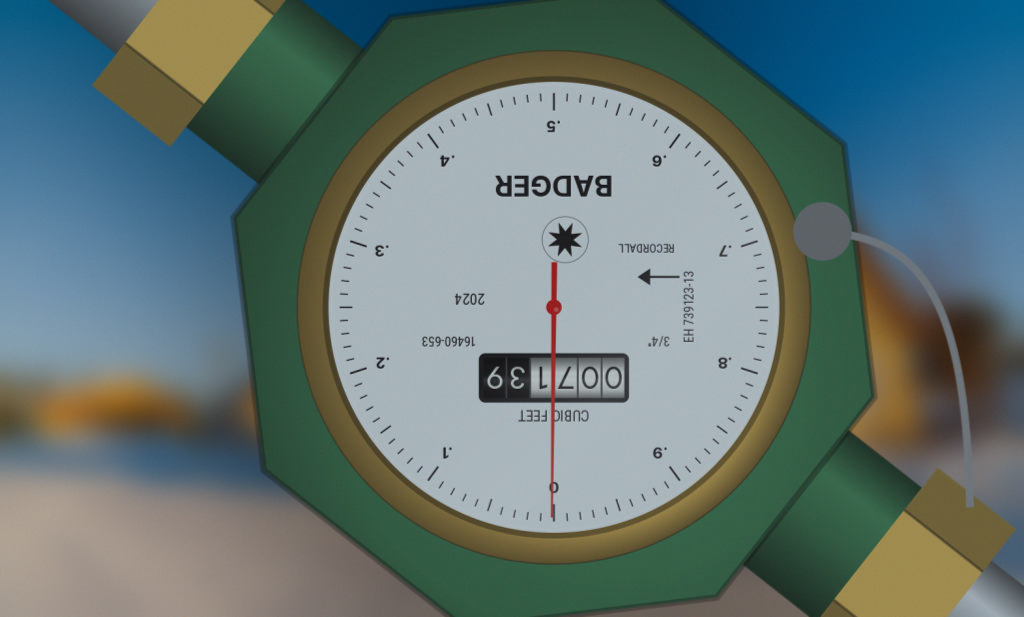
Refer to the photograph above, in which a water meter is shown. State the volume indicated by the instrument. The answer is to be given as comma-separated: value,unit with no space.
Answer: 7139.00,ft³
